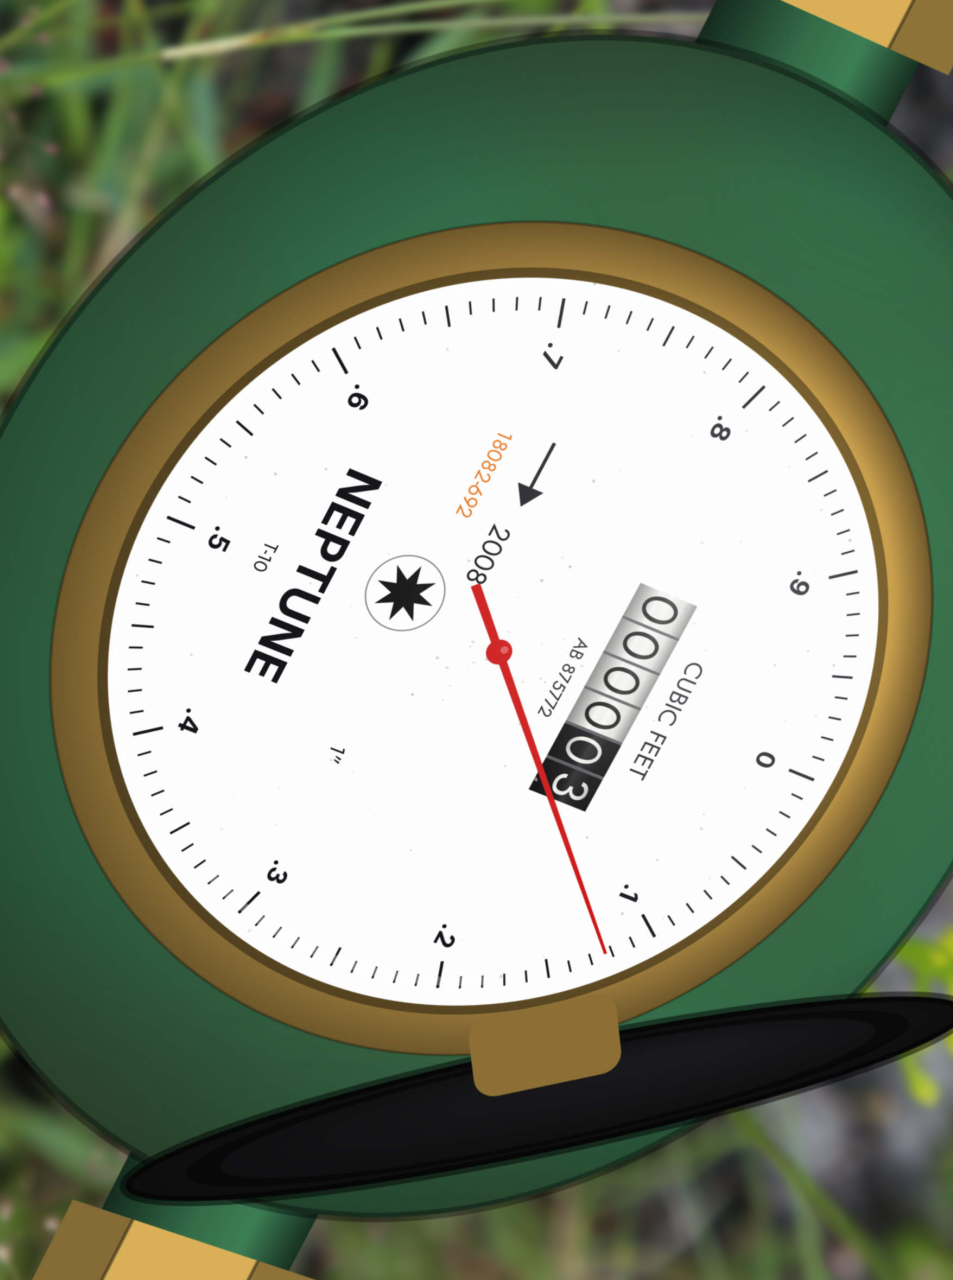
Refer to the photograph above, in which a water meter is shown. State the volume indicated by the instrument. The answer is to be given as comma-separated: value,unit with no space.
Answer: 3.12,ft³
